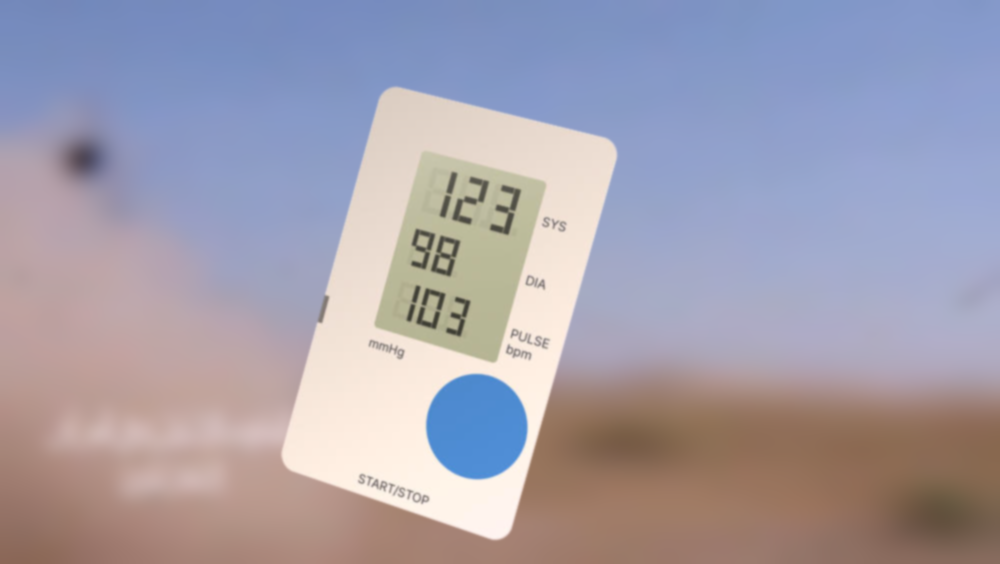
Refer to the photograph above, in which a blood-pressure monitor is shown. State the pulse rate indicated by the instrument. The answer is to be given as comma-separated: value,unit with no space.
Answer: 103,bpm
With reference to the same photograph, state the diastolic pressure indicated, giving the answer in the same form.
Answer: 98,mmHg
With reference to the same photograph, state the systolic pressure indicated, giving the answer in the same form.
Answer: 123,mmHg
